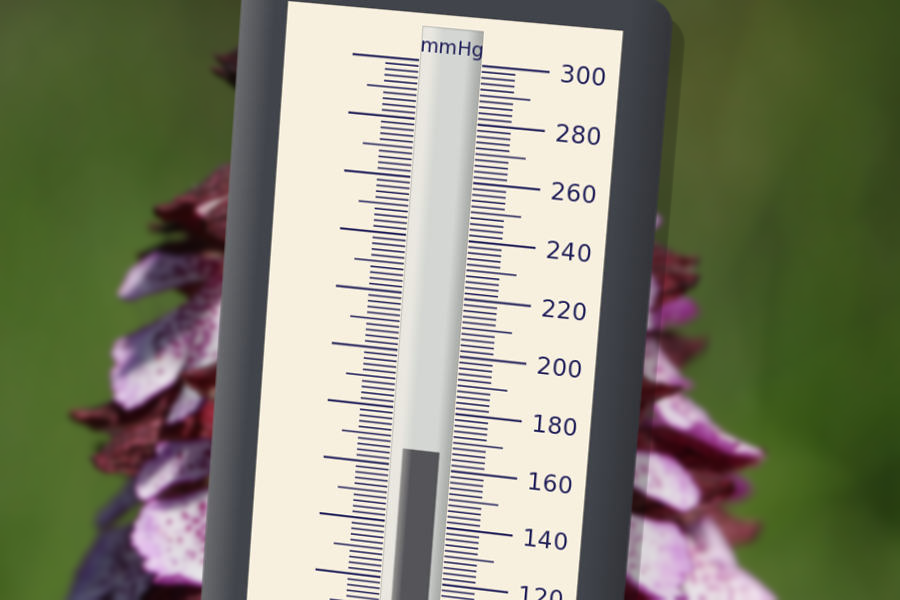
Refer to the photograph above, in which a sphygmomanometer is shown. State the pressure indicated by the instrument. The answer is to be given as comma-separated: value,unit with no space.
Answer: 166,mmHg
